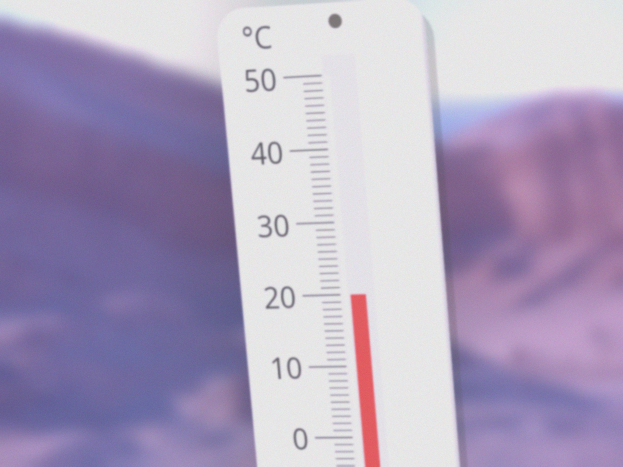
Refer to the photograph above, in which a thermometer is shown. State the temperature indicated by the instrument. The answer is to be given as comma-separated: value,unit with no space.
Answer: 20,°C
